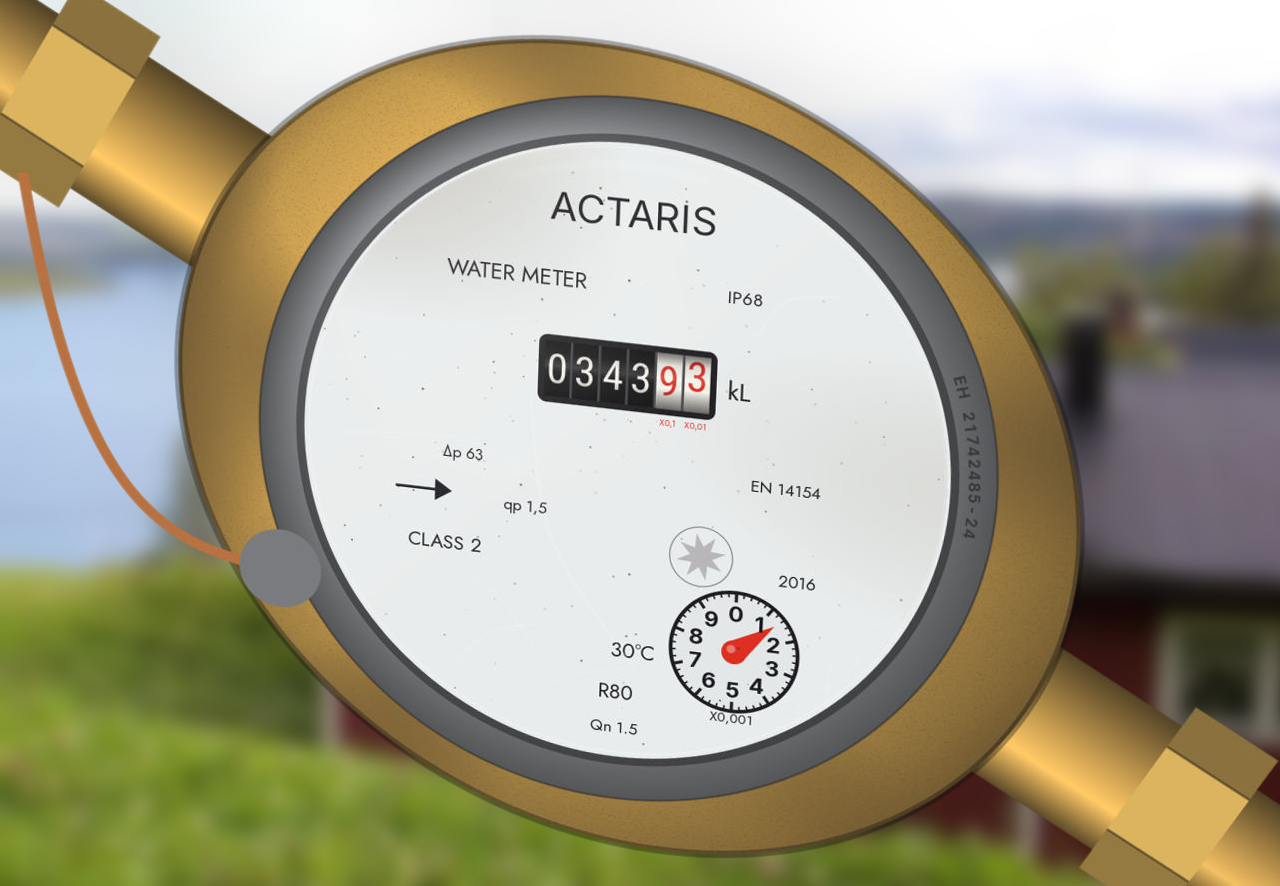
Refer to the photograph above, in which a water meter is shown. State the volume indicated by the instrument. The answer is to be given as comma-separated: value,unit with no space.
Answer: 343.931,kL
